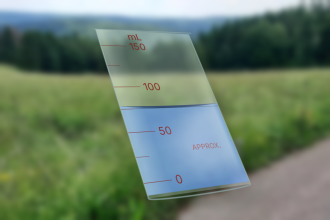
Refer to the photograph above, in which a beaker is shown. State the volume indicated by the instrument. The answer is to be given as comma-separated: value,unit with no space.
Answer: 75,mL
